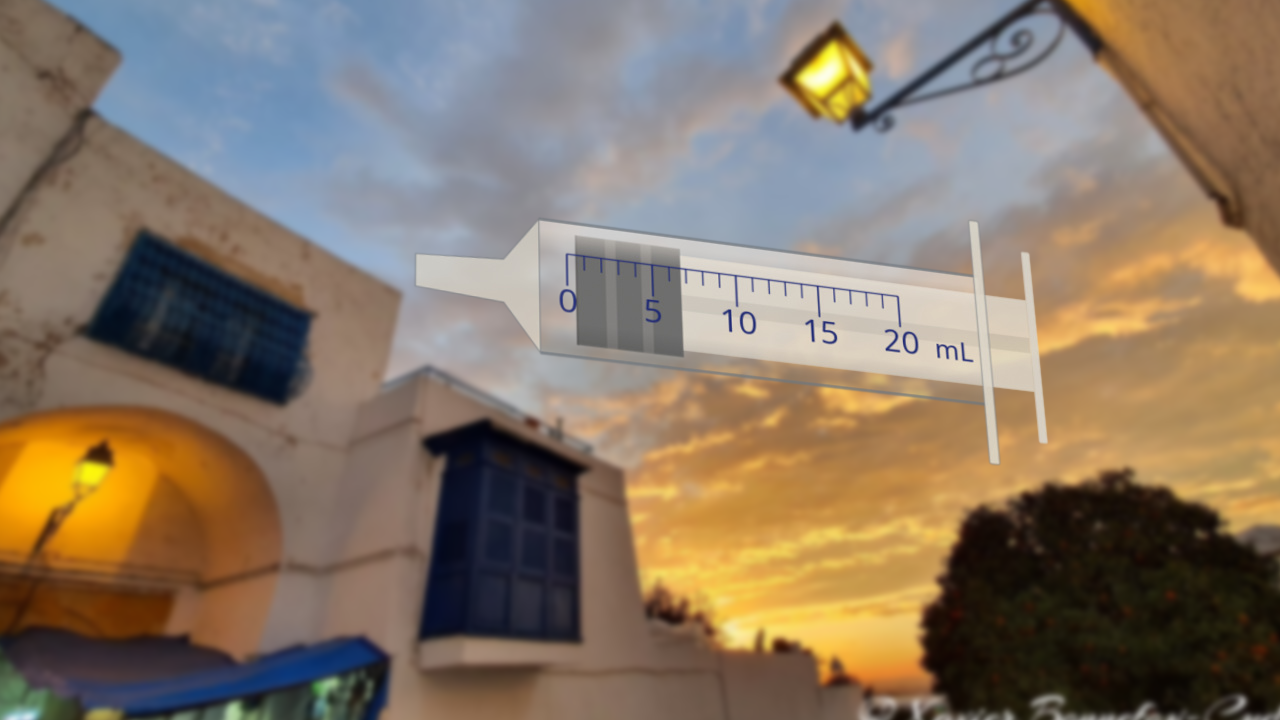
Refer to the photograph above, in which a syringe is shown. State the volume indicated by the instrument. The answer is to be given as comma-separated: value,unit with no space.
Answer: 0.5,mL
